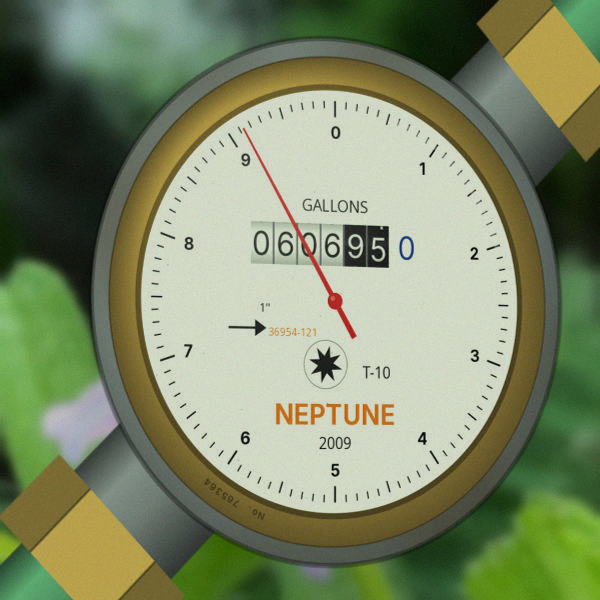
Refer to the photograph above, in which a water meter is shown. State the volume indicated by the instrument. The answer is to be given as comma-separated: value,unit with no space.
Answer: 606949.1,gal
